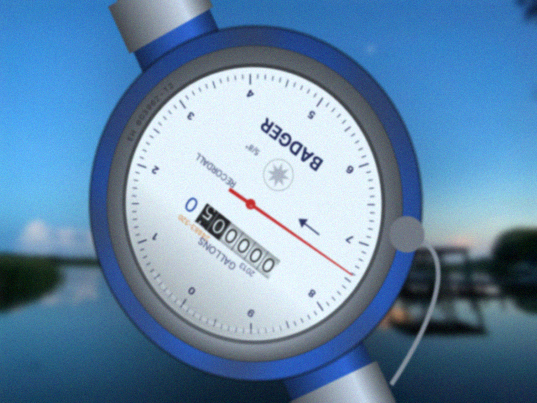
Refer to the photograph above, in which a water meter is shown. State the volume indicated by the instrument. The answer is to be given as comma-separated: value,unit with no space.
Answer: 47.4,gal
